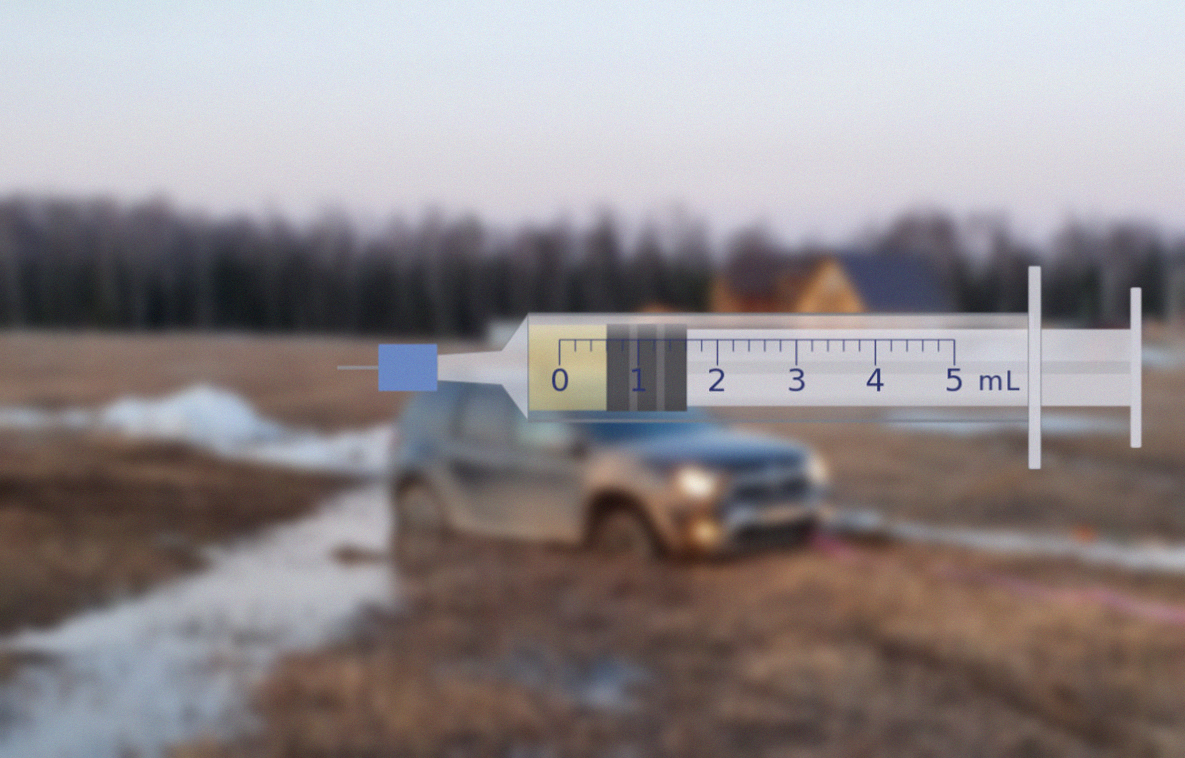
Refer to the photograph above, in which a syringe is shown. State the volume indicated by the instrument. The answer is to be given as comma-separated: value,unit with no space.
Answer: 0.6,mL
